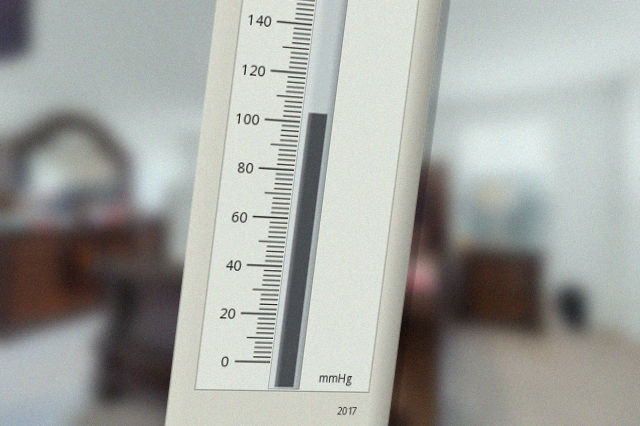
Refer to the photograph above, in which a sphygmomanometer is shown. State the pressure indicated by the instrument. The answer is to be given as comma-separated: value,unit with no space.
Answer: 104,mmHg
